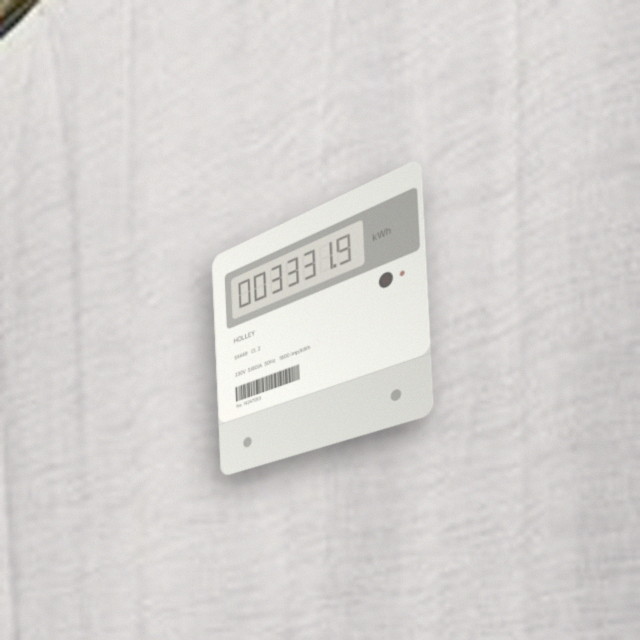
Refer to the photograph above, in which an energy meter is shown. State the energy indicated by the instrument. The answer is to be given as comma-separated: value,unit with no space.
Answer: 3331.9,kWh
